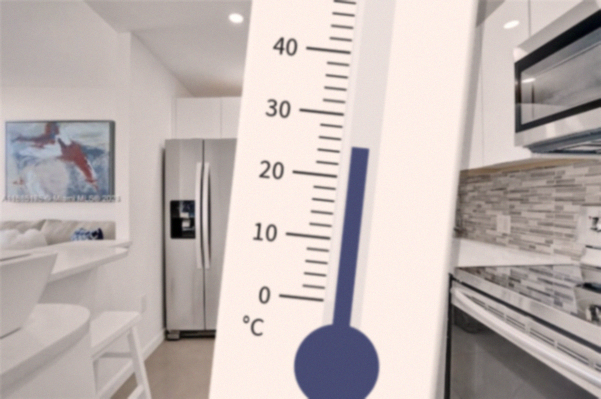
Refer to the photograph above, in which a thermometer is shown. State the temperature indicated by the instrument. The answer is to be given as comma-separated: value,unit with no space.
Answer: 25,°C
